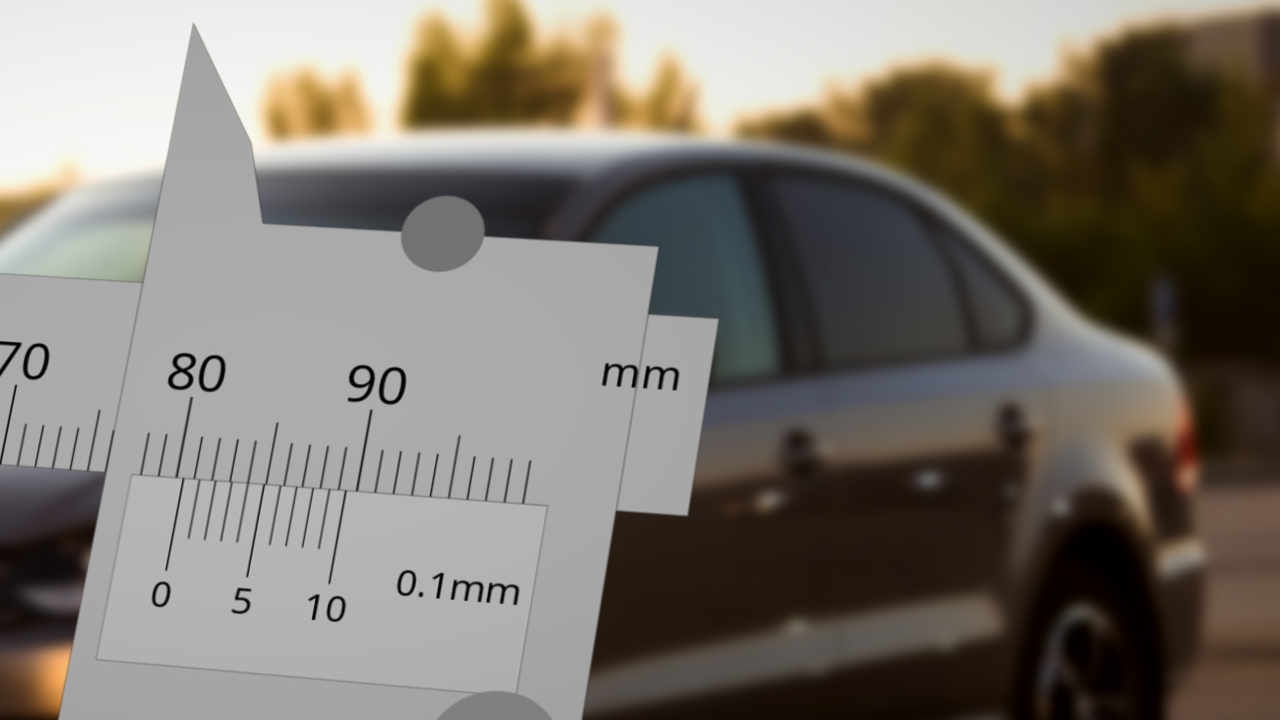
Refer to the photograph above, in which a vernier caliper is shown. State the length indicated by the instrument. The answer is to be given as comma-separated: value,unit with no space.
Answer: 80.4,mm
